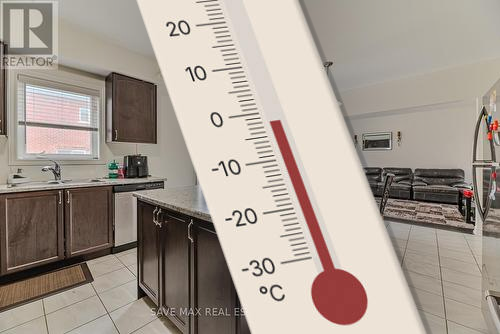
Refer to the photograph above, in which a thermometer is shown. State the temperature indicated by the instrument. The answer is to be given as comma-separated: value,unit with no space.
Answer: -2,°C
